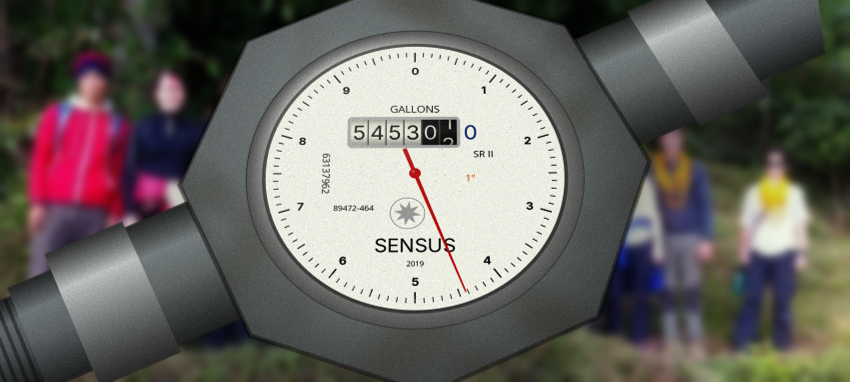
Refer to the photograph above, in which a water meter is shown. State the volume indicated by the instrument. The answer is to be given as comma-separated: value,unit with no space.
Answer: 5453014.4,gal
